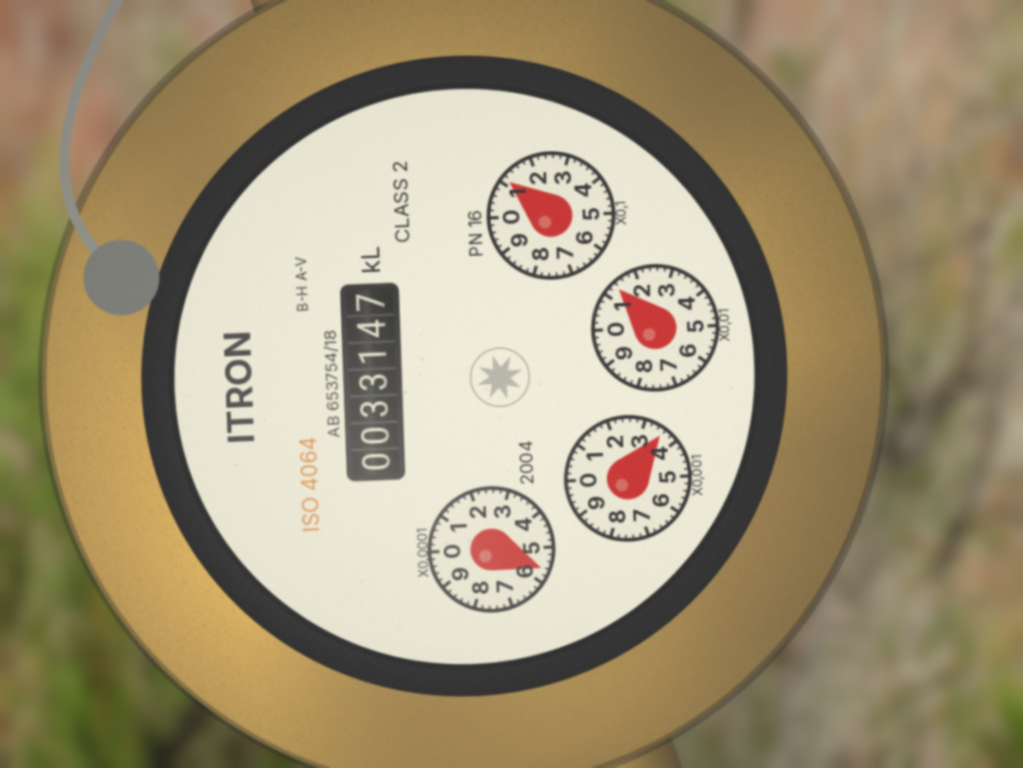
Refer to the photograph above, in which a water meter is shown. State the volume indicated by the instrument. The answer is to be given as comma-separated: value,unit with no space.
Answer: 33147.1135,kL
